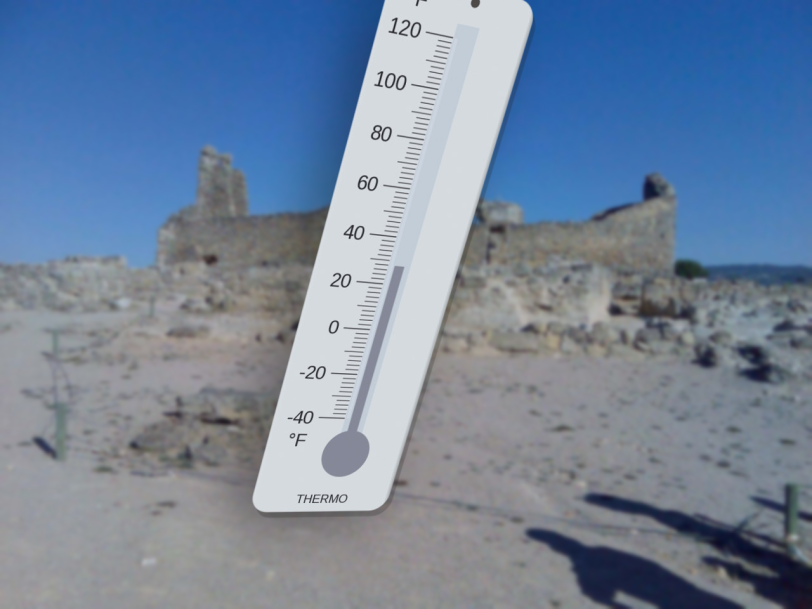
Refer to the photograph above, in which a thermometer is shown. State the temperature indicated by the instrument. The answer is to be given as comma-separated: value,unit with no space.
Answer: 28,°F
